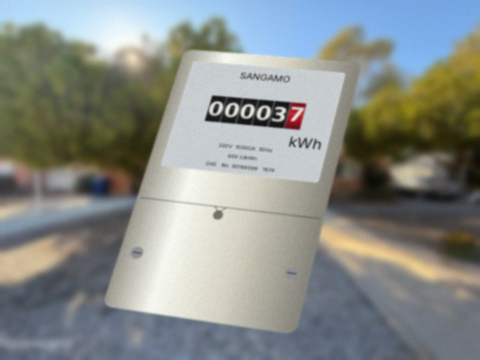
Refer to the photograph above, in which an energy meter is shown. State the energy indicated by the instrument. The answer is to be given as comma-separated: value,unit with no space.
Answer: 3.7,kWh
